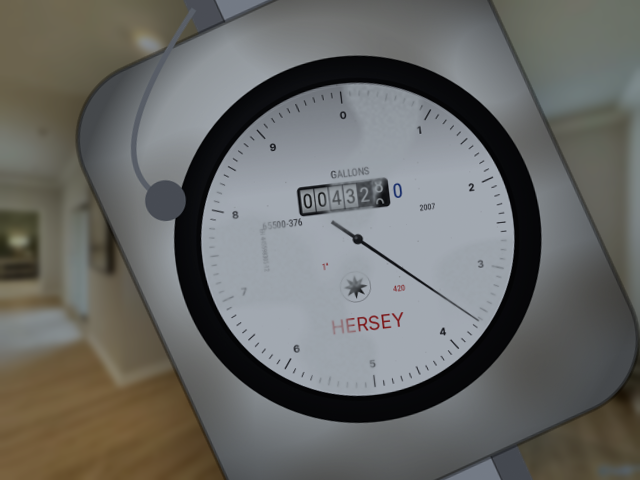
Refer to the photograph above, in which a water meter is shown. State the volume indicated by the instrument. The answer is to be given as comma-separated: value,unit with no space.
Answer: 43283.6,gal
